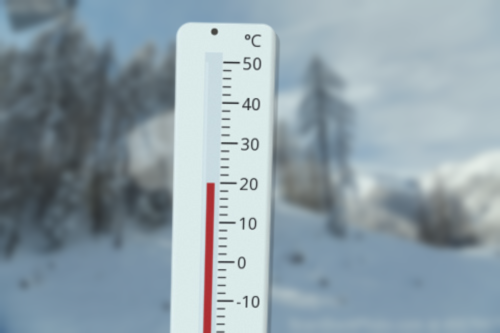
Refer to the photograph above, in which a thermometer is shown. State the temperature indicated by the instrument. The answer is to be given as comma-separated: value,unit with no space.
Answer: 20,°C
